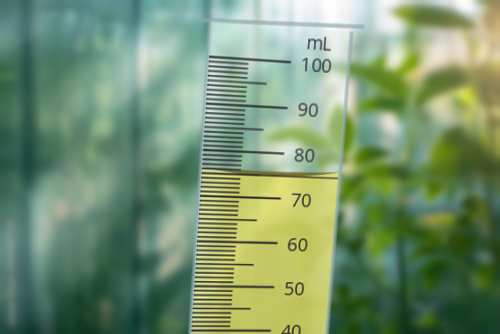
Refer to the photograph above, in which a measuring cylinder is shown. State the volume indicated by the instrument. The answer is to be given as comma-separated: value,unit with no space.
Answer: 75,mL
